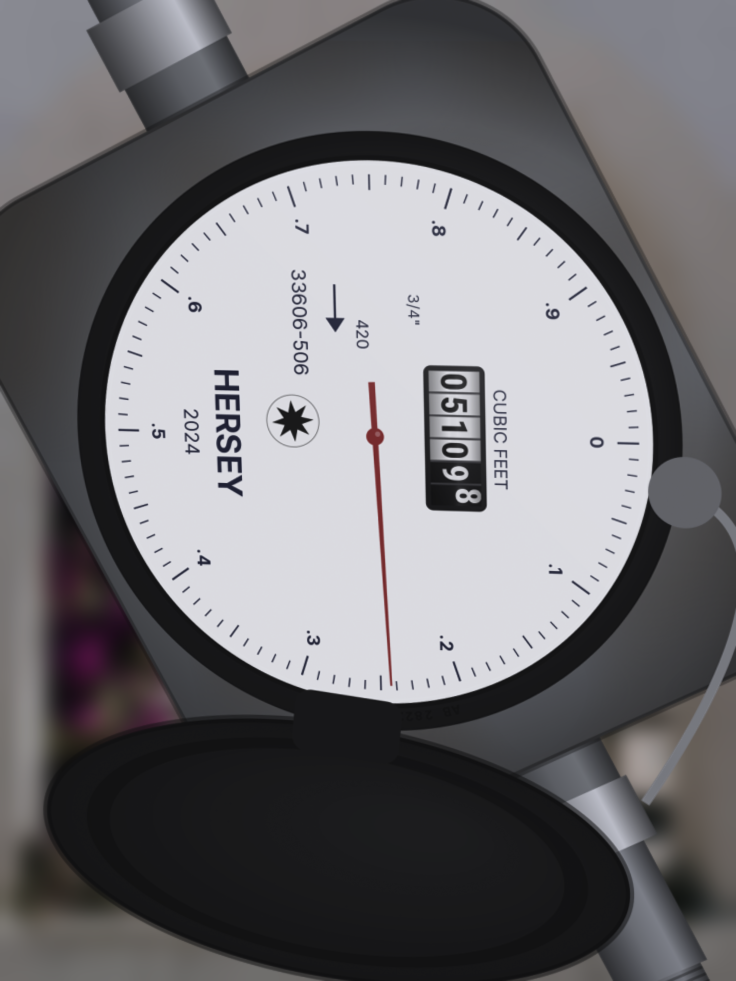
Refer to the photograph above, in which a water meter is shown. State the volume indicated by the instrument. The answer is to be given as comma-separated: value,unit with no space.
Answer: 51098.24,ft³
